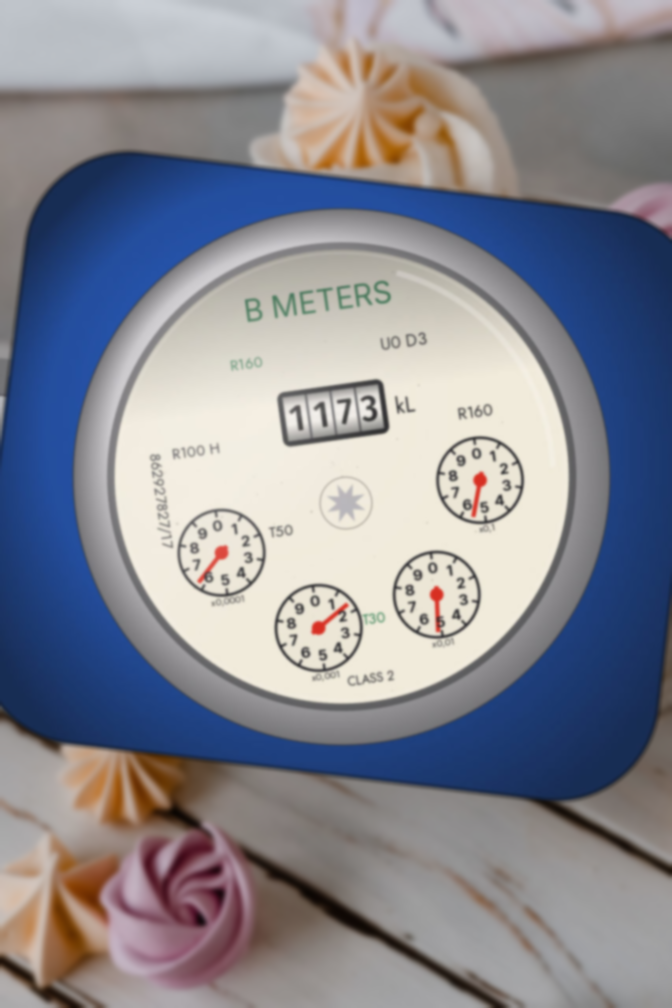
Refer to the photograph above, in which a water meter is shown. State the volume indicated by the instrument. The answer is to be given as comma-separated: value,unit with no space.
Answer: 1173.5516,kL
